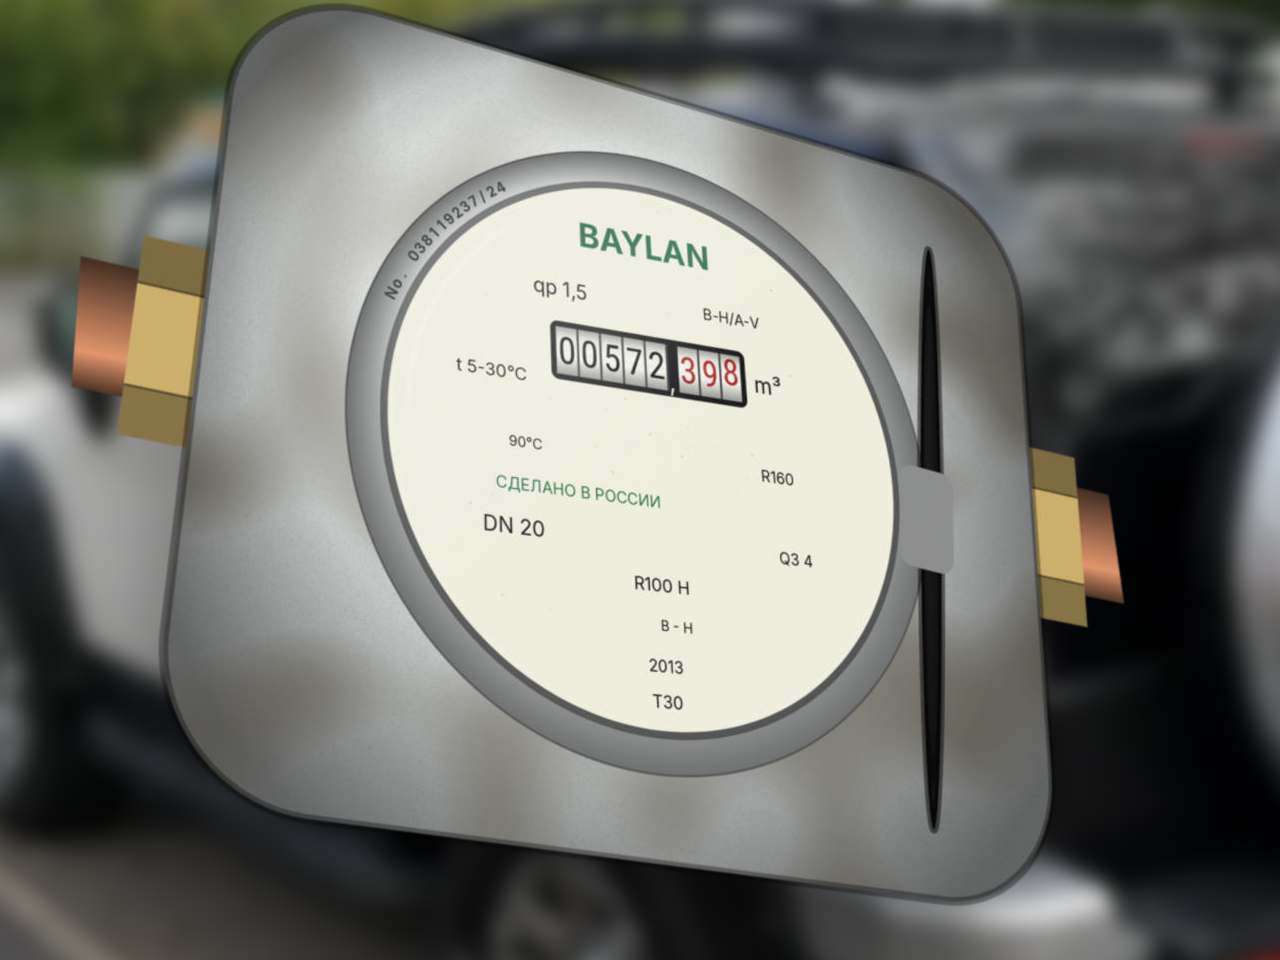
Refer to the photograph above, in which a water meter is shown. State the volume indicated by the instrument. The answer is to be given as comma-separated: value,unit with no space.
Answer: 572.398,m³
